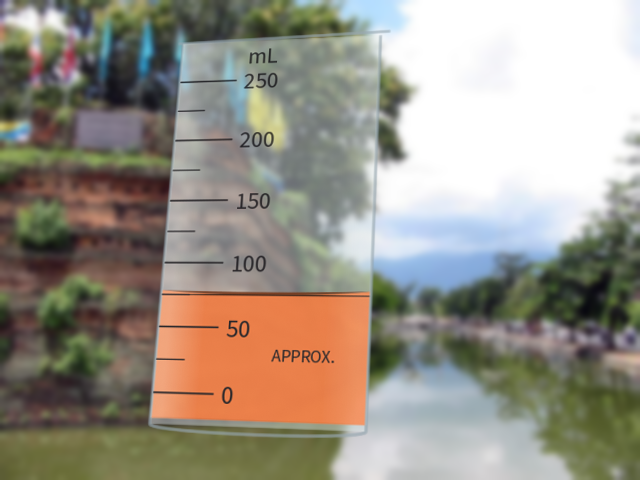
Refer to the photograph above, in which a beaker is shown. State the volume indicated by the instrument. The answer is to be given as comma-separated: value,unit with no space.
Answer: 75,mL
